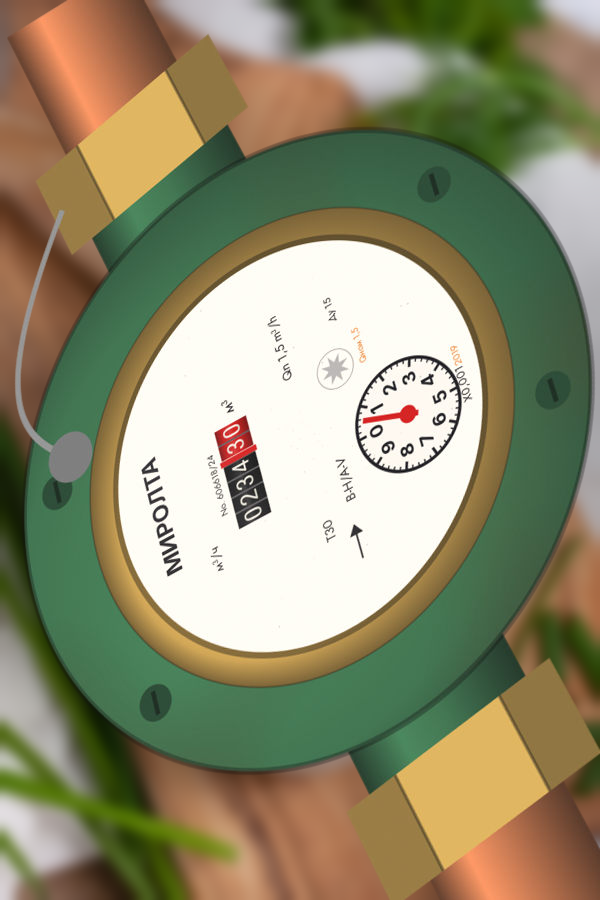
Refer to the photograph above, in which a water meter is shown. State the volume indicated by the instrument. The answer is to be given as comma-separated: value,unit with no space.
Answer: 234.300,m³
